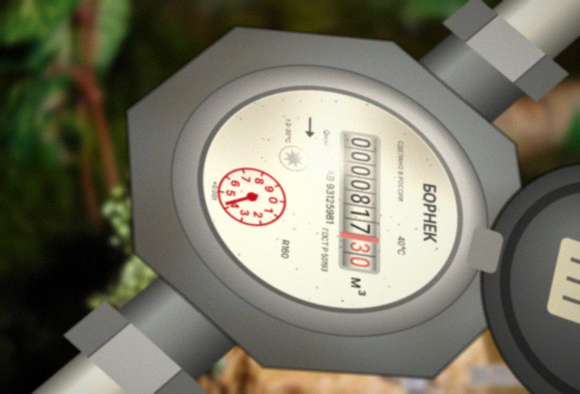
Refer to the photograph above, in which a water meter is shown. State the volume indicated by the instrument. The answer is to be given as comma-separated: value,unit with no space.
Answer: 817.304,m³
